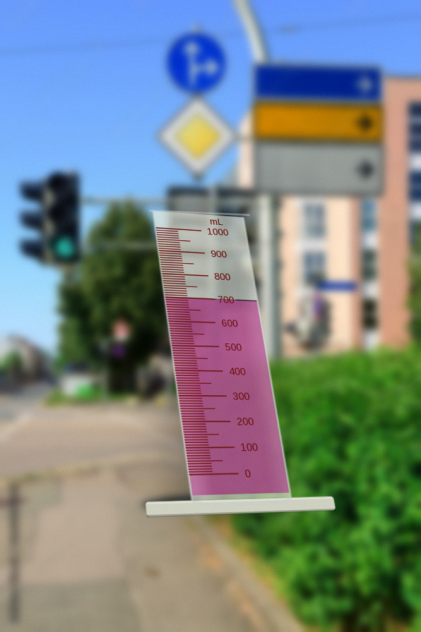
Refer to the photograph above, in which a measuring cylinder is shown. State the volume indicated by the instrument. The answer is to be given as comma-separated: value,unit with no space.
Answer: 700,mL
